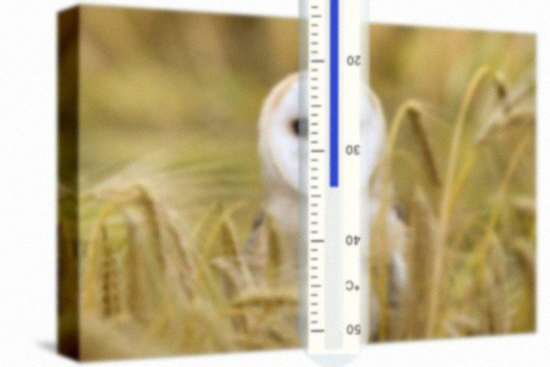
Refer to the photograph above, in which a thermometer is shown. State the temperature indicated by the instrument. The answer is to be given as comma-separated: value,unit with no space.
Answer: 34,°C
